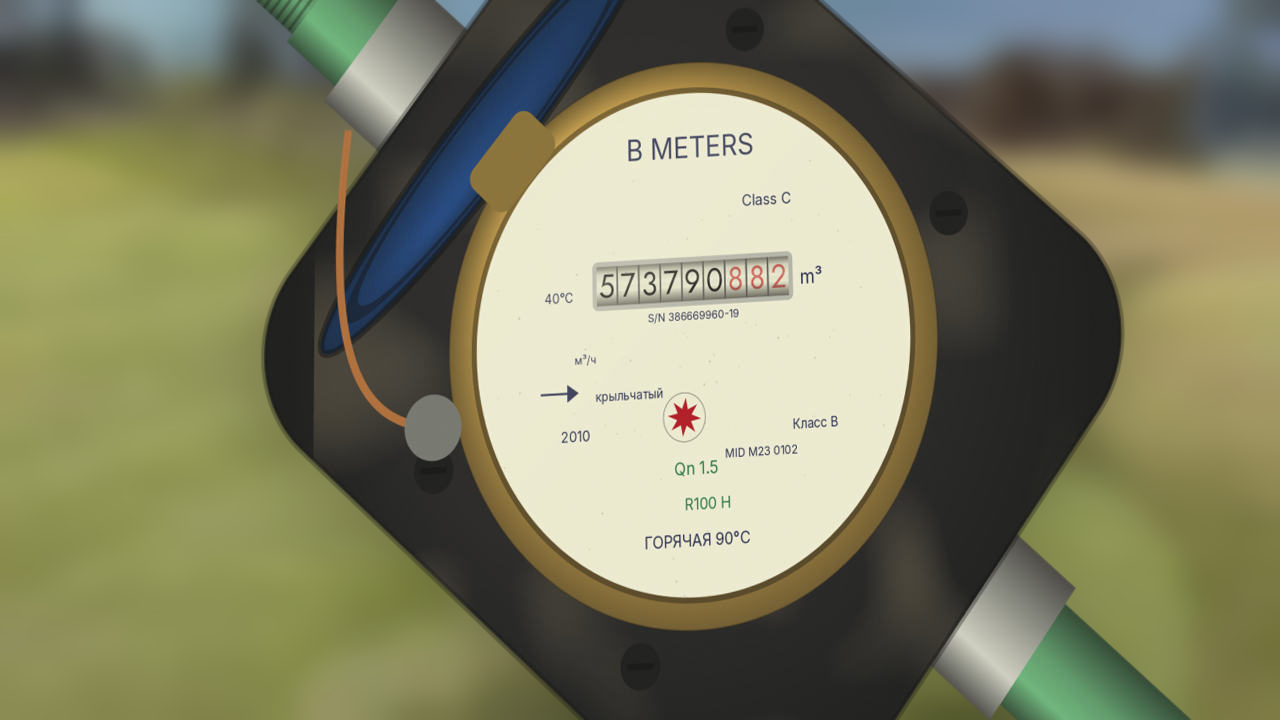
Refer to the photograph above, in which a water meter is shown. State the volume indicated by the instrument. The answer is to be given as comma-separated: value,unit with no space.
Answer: 573790.882,m³
